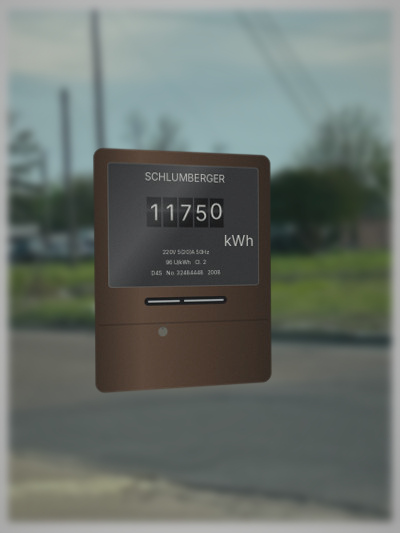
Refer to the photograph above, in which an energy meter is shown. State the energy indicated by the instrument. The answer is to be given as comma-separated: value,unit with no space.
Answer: 11750,kWh
